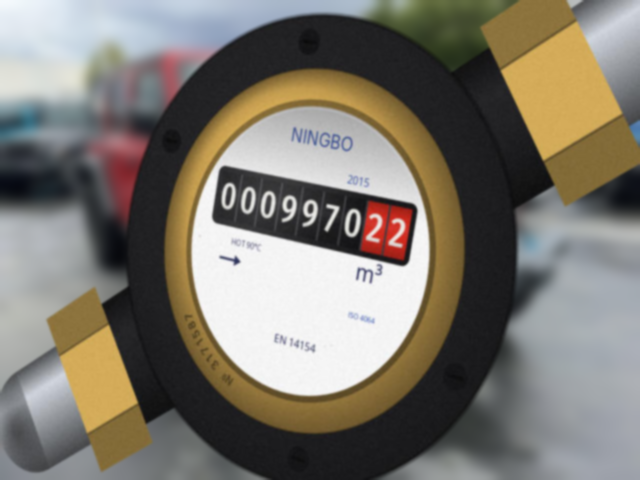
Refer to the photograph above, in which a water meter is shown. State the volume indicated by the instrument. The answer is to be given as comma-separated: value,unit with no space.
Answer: 9970.22,m³
